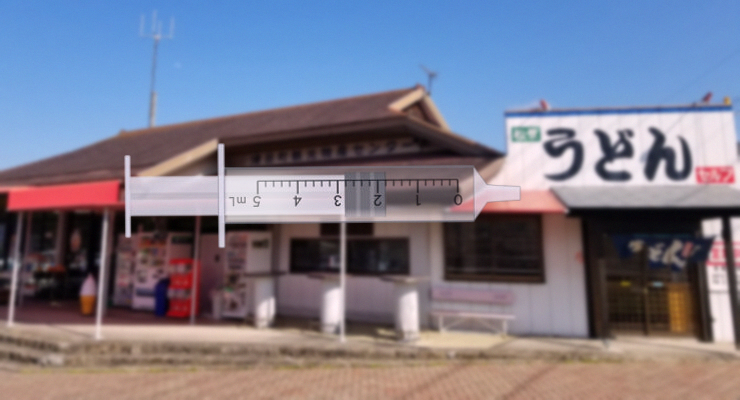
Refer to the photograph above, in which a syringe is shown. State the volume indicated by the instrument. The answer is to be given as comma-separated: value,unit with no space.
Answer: 1.8,mL
